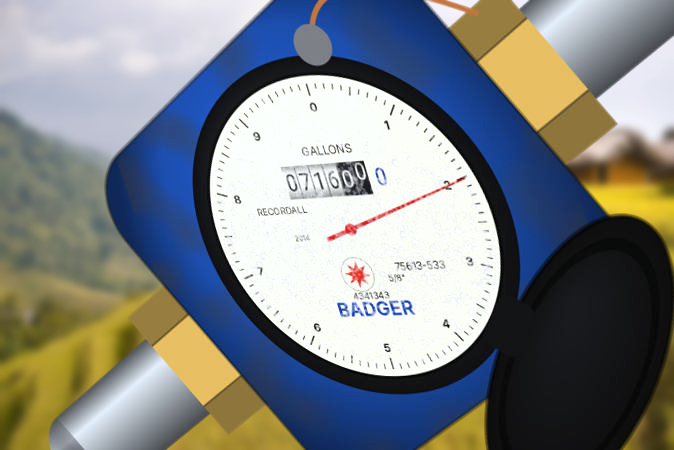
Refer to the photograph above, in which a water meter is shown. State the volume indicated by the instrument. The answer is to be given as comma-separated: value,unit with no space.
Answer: 716002.0,gal
